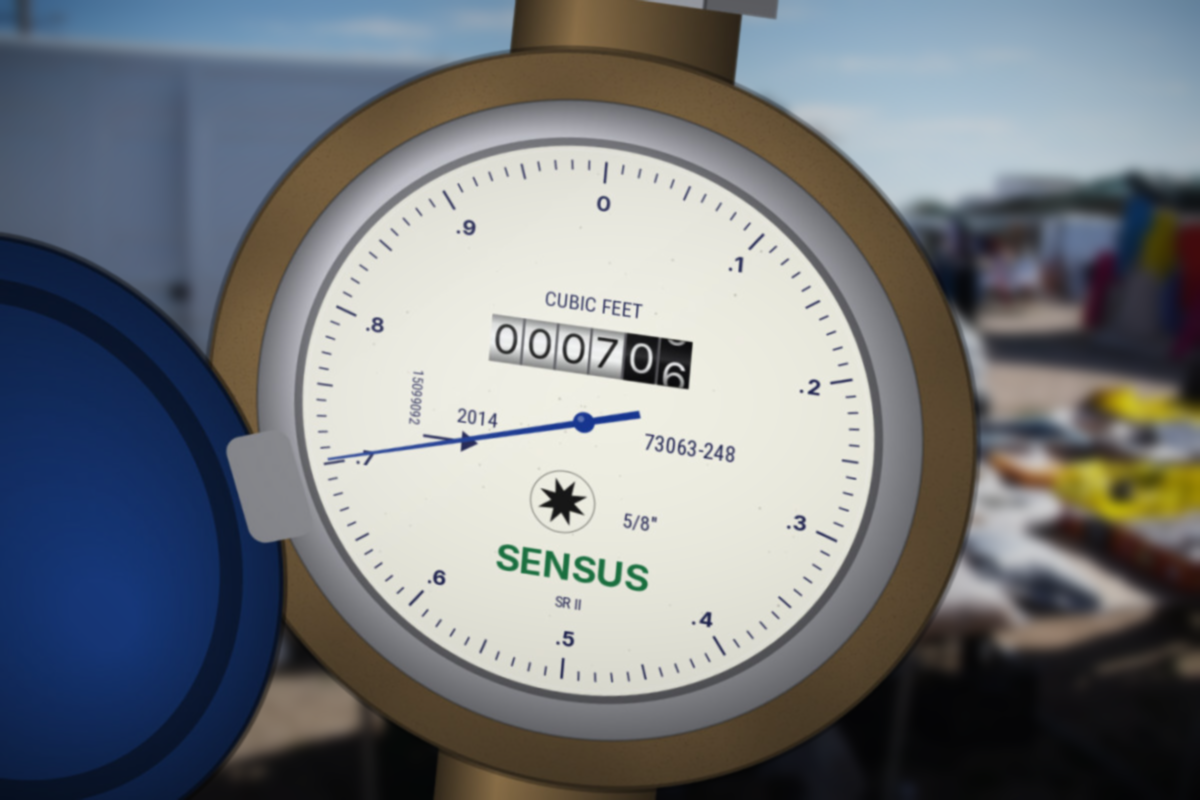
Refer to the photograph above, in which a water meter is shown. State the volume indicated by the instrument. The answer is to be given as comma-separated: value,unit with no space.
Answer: 705.70,ft³
